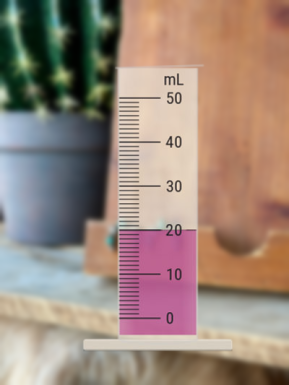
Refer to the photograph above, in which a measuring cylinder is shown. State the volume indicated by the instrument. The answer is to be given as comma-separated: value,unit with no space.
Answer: 20,mL
